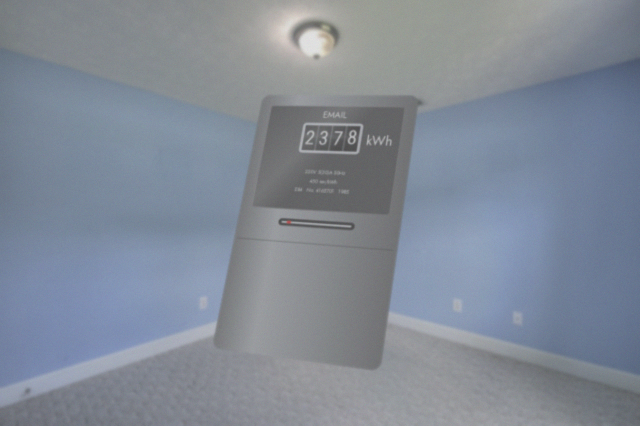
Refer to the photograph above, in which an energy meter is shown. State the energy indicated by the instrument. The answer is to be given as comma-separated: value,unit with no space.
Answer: 2378,kWh
